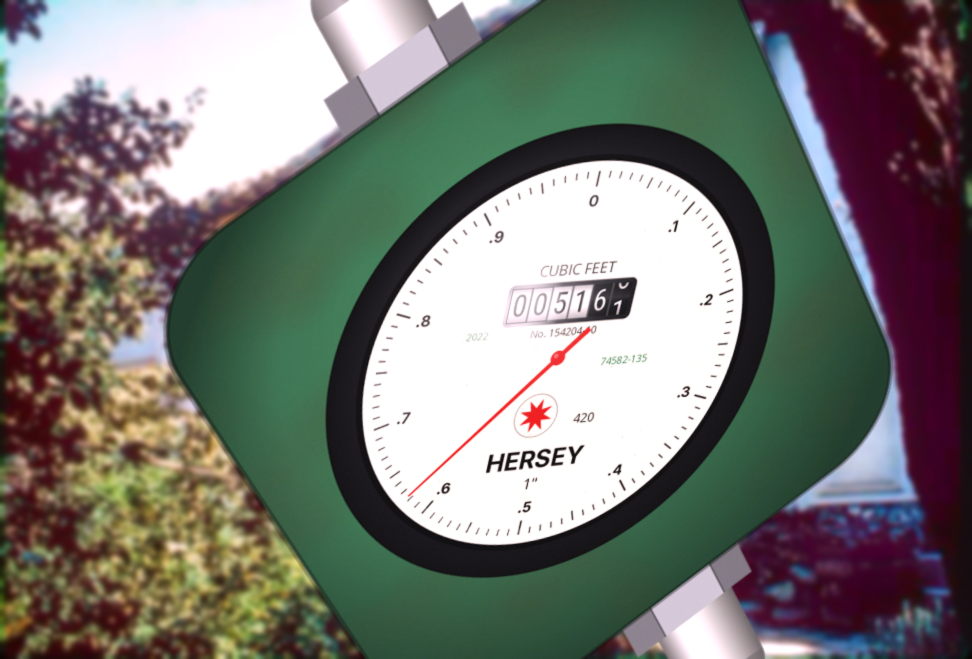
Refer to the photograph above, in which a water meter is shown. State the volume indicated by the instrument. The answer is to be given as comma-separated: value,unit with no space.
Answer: 5160.62,ft³
